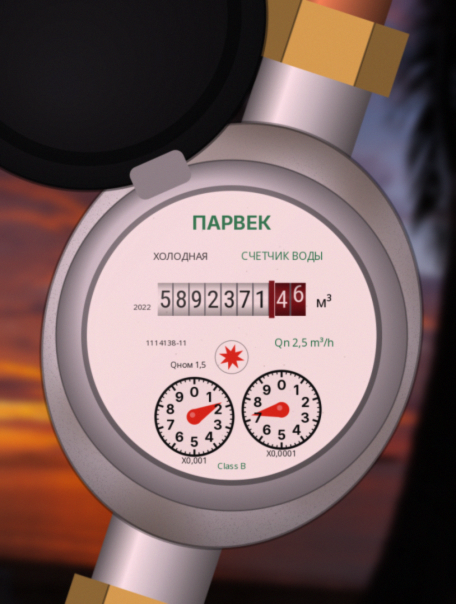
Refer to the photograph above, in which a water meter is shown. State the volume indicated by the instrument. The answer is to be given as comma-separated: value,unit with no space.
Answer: 5892371.4617,m³
